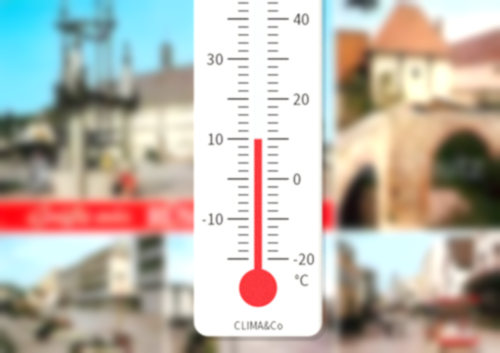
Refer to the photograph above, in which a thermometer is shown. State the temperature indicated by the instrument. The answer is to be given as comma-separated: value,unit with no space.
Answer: 10,°C
